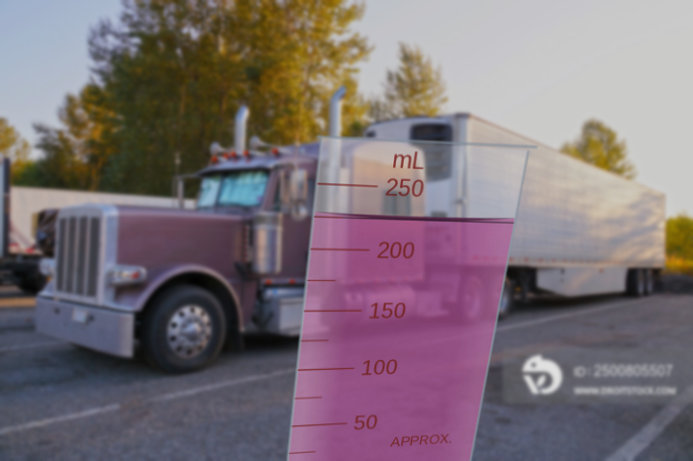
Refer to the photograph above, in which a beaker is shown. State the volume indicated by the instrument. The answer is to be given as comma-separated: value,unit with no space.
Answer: 225,mL
